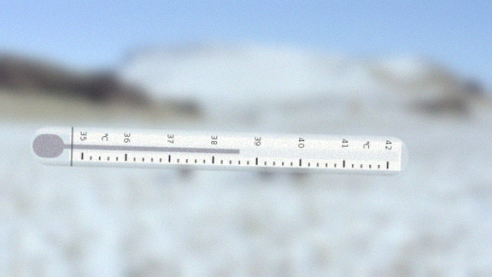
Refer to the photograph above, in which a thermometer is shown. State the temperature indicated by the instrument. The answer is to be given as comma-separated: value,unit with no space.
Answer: 38.6,°C
